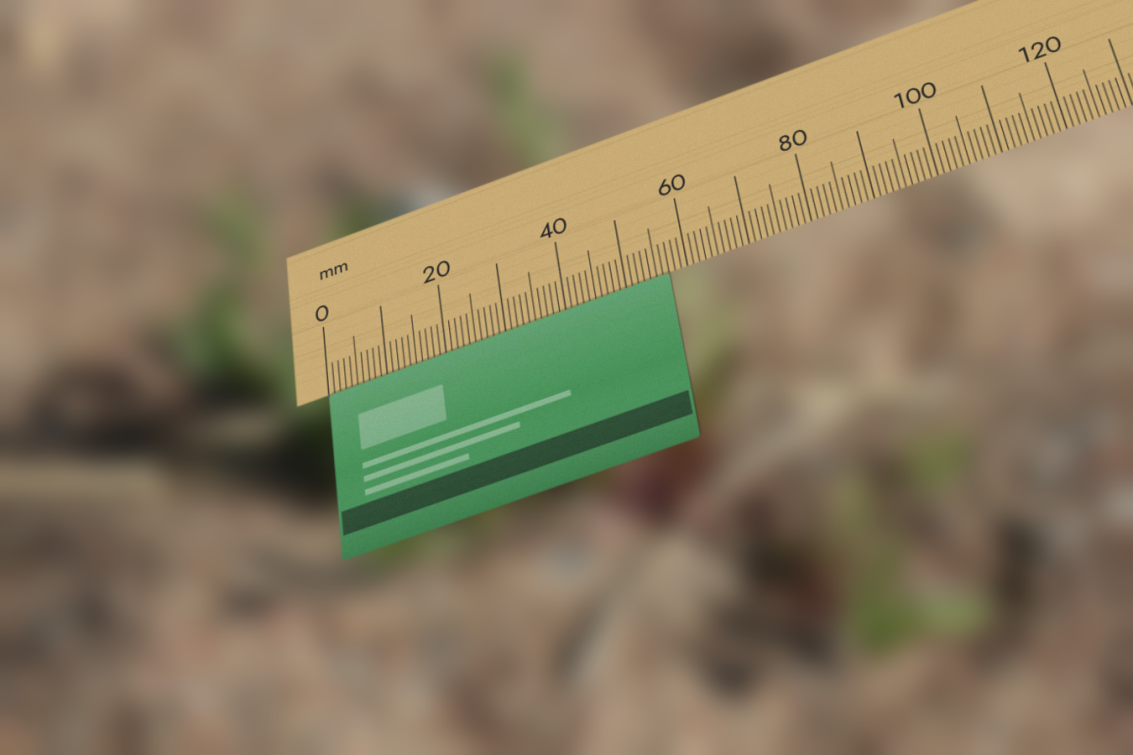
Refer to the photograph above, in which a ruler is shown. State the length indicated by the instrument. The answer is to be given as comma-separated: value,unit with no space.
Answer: 57,mm
